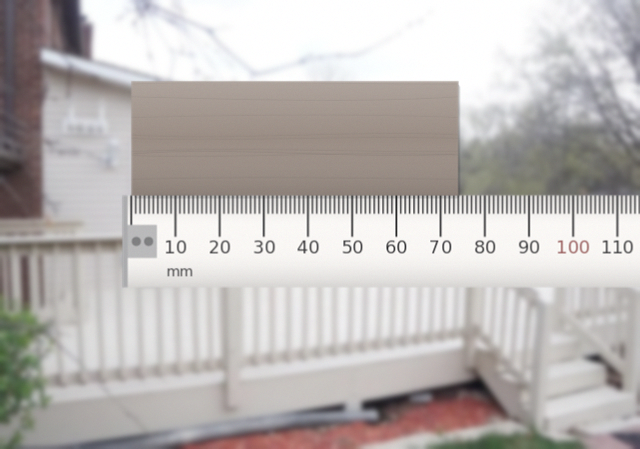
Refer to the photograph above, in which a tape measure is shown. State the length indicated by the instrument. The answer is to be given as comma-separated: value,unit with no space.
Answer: 74,mm
